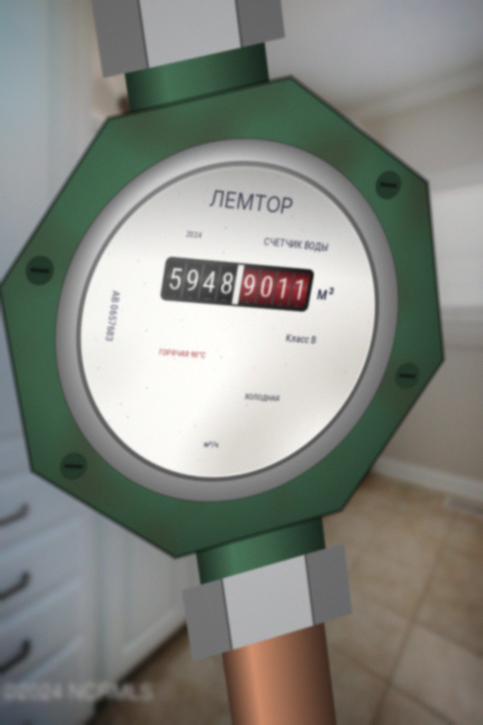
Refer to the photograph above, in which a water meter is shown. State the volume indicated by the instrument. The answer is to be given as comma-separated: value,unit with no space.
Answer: 5948.9011,m³
